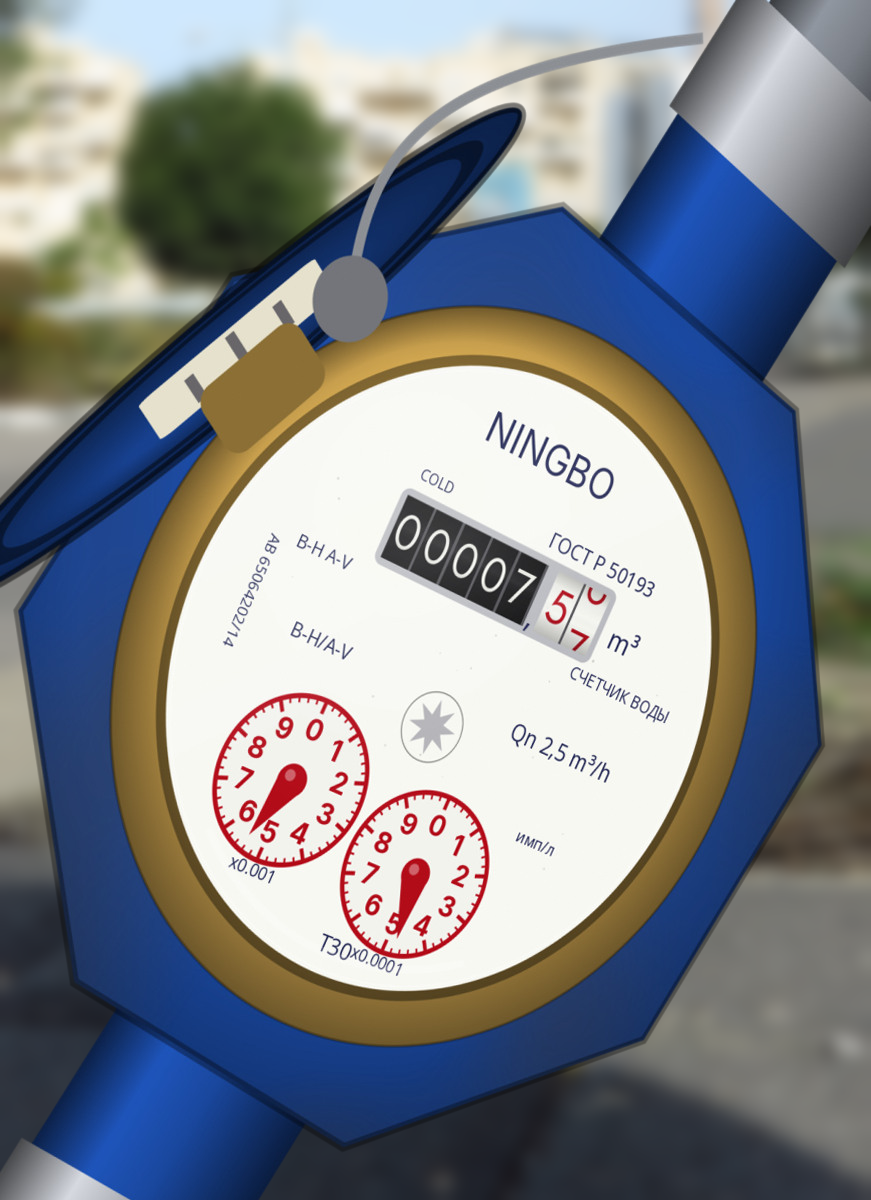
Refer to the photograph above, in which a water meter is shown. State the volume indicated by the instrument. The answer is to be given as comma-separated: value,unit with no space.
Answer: 7.5654,m³
